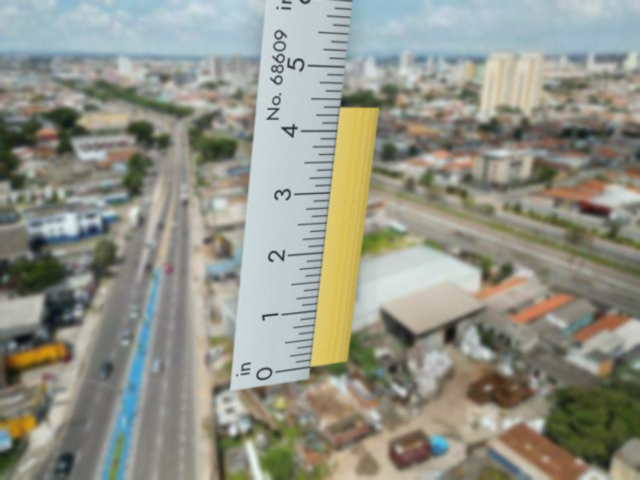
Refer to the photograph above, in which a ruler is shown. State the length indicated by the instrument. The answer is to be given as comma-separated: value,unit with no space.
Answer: 4.375,in
